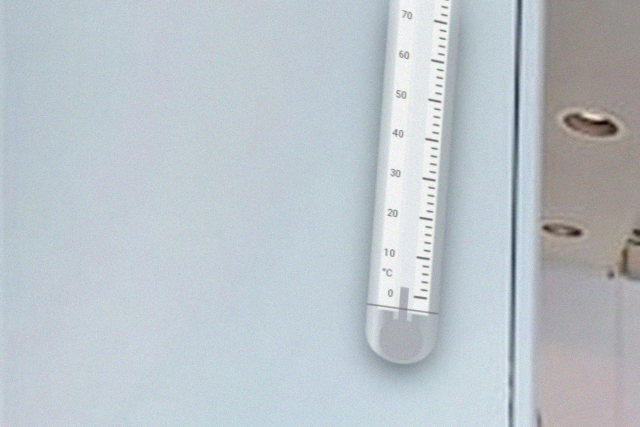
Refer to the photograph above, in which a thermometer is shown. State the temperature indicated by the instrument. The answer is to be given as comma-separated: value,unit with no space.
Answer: 2,°C
